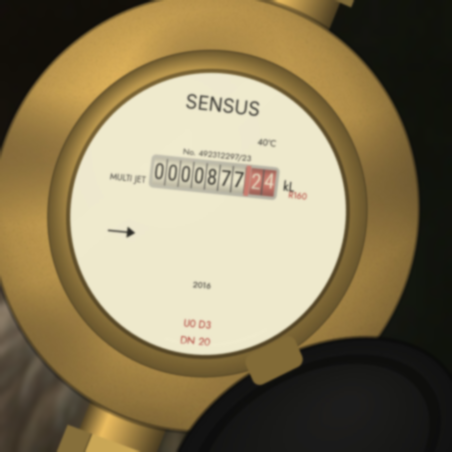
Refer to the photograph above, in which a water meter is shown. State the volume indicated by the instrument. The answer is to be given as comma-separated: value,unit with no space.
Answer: 877.24,kL
